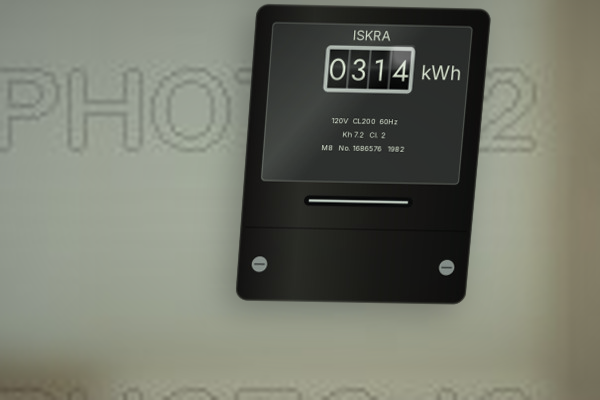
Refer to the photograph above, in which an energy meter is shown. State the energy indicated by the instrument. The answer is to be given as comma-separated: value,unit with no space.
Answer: 314,kWh
